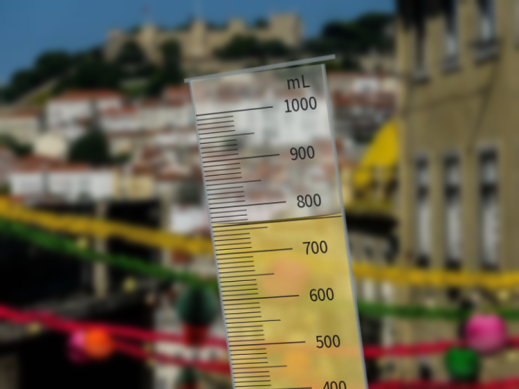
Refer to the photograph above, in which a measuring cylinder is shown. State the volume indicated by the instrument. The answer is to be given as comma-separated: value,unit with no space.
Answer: 760,mL
